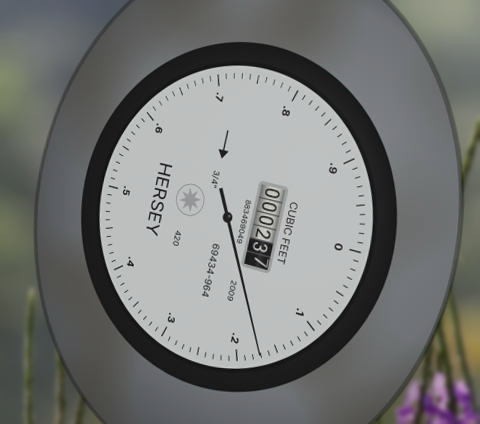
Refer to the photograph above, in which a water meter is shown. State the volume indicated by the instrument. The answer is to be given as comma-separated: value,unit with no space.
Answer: 237.17,ft³
